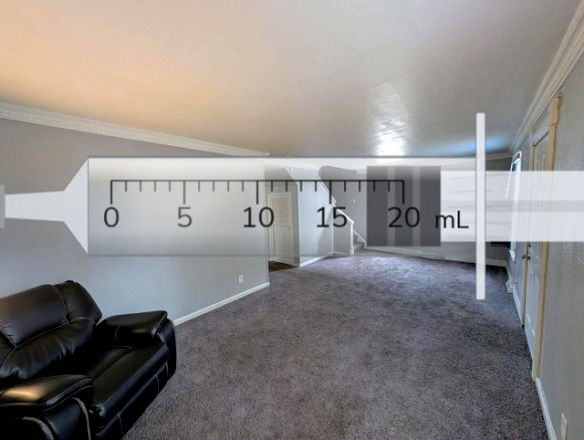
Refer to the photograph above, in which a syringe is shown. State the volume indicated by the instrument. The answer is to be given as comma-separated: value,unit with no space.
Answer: 17.5,mL
